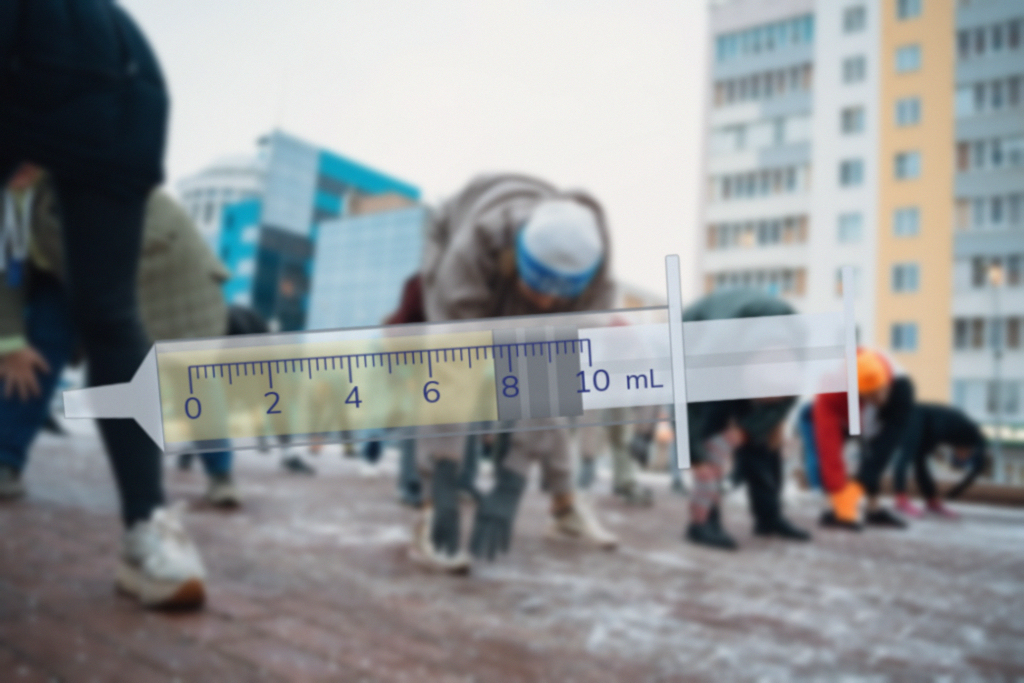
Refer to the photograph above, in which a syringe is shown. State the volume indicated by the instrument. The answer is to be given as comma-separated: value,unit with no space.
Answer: 7.6,mL
